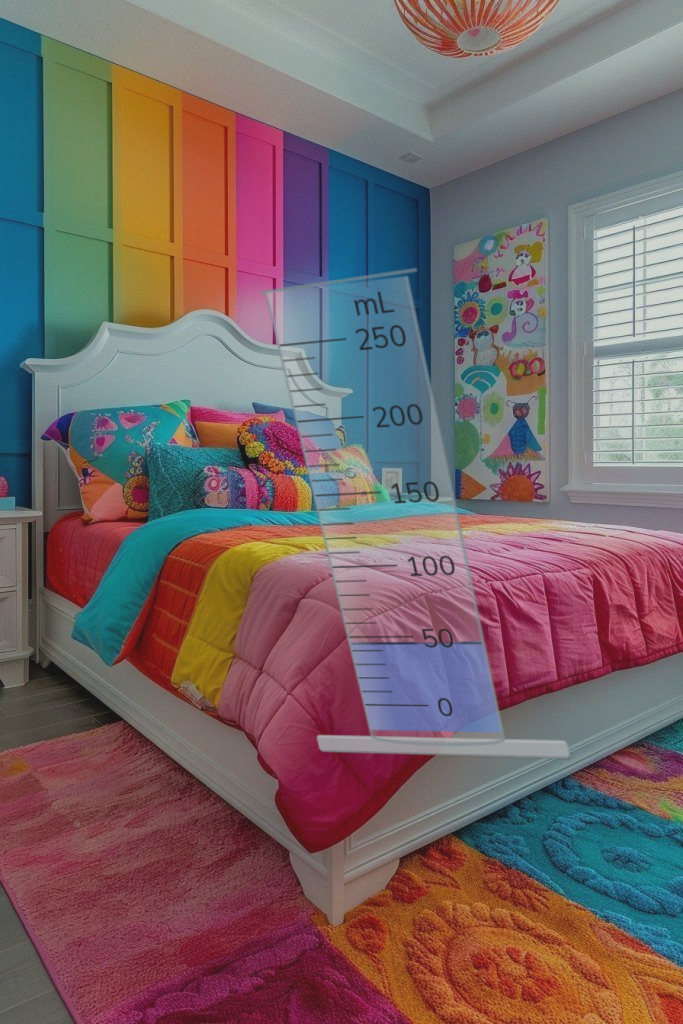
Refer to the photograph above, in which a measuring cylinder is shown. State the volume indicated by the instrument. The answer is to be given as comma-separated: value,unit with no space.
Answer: 45,mL
